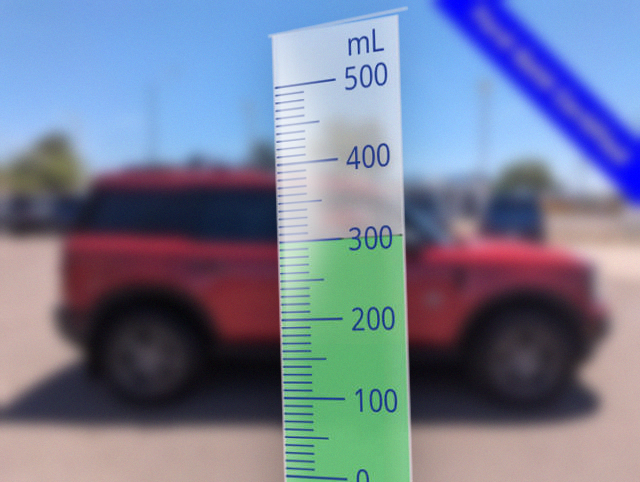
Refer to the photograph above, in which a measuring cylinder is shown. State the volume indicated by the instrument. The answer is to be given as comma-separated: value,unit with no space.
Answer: 300,mL
